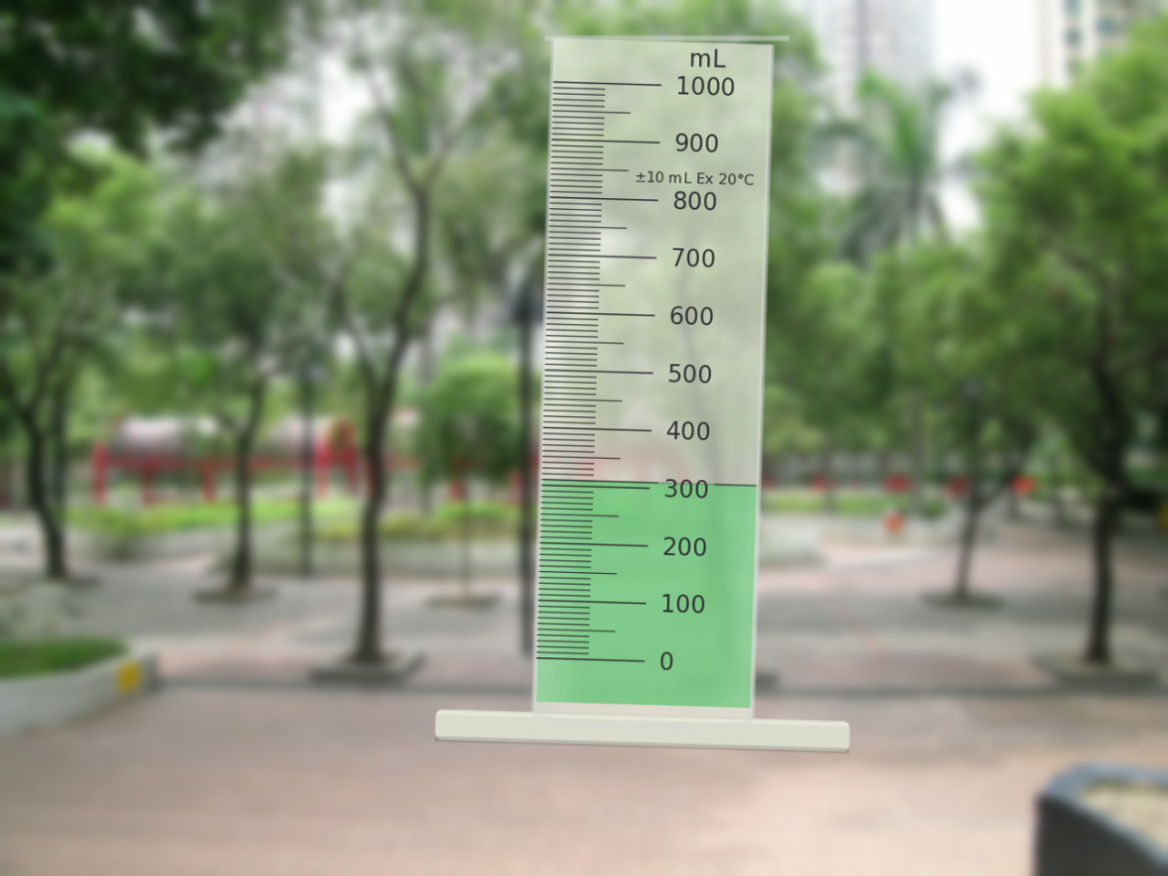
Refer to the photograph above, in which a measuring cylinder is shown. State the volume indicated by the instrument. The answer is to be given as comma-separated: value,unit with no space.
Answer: 310,mL
